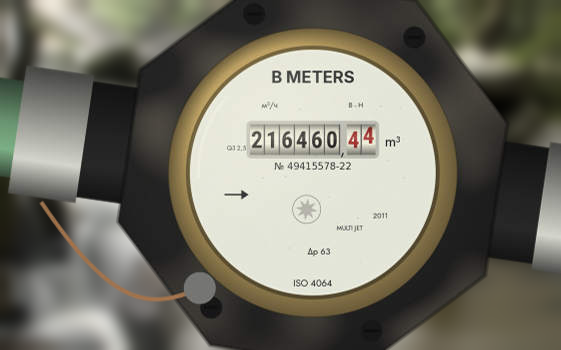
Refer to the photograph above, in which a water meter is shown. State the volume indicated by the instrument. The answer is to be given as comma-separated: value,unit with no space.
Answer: 216460.44,m³
